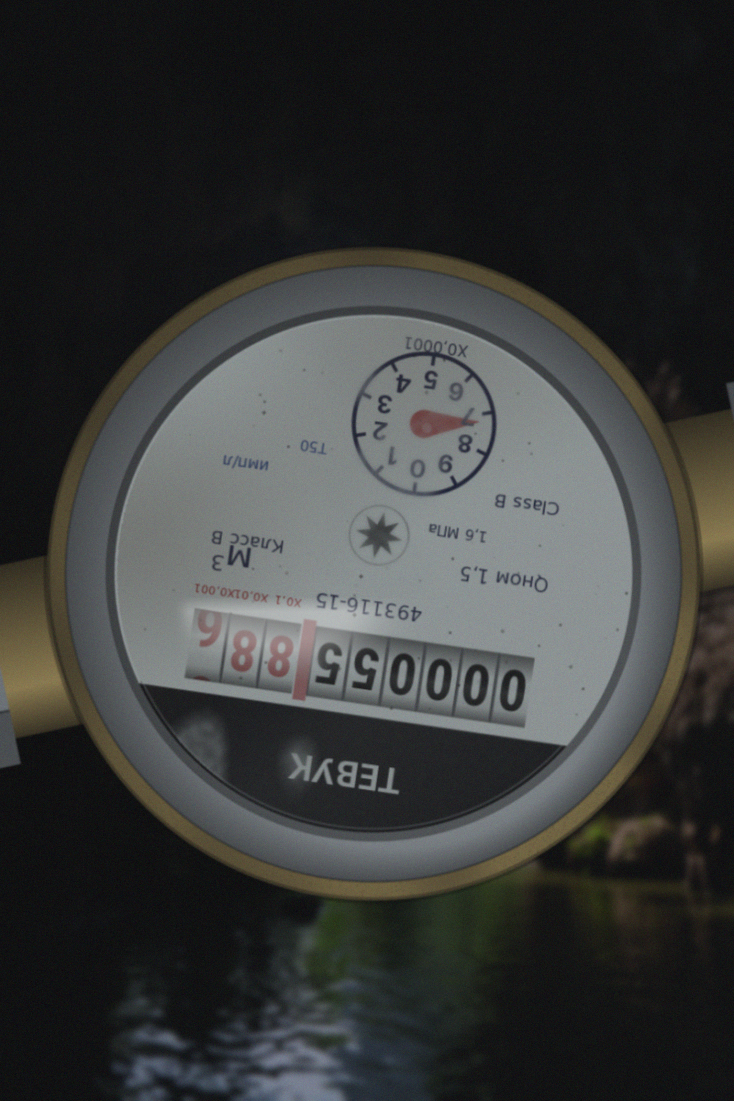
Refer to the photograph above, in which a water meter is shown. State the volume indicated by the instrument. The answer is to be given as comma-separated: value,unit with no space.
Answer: 55.8857,m³
